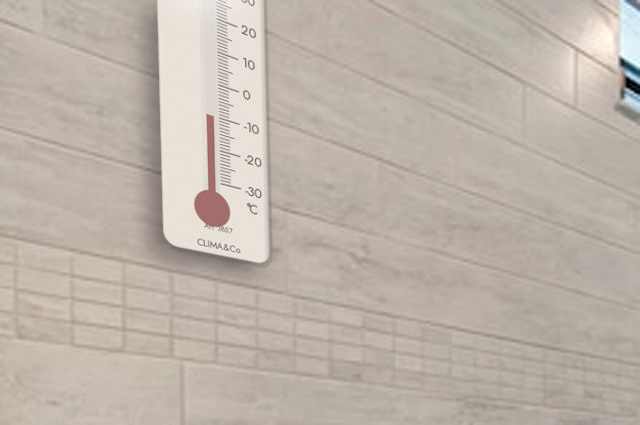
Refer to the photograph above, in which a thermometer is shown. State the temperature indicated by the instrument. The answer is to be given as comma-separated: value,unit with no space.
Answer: -10,°C
